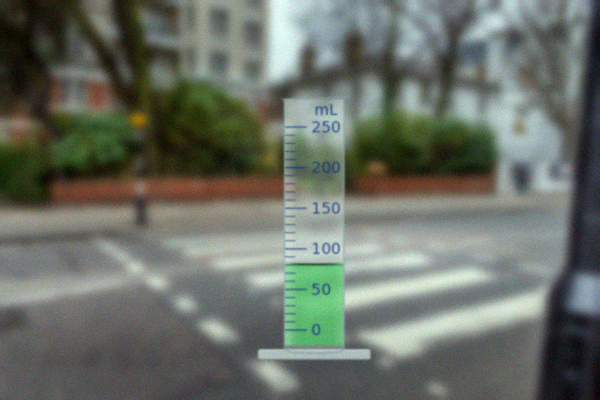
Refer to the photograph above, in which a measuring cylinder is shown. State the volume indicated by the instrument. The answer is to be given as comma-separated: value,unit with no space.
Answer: 80,mL
